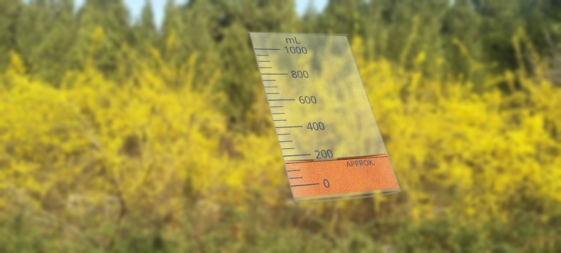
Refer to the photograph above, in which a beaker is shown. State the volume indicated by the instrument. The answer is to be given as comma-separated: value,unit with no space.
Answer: 150,mL
